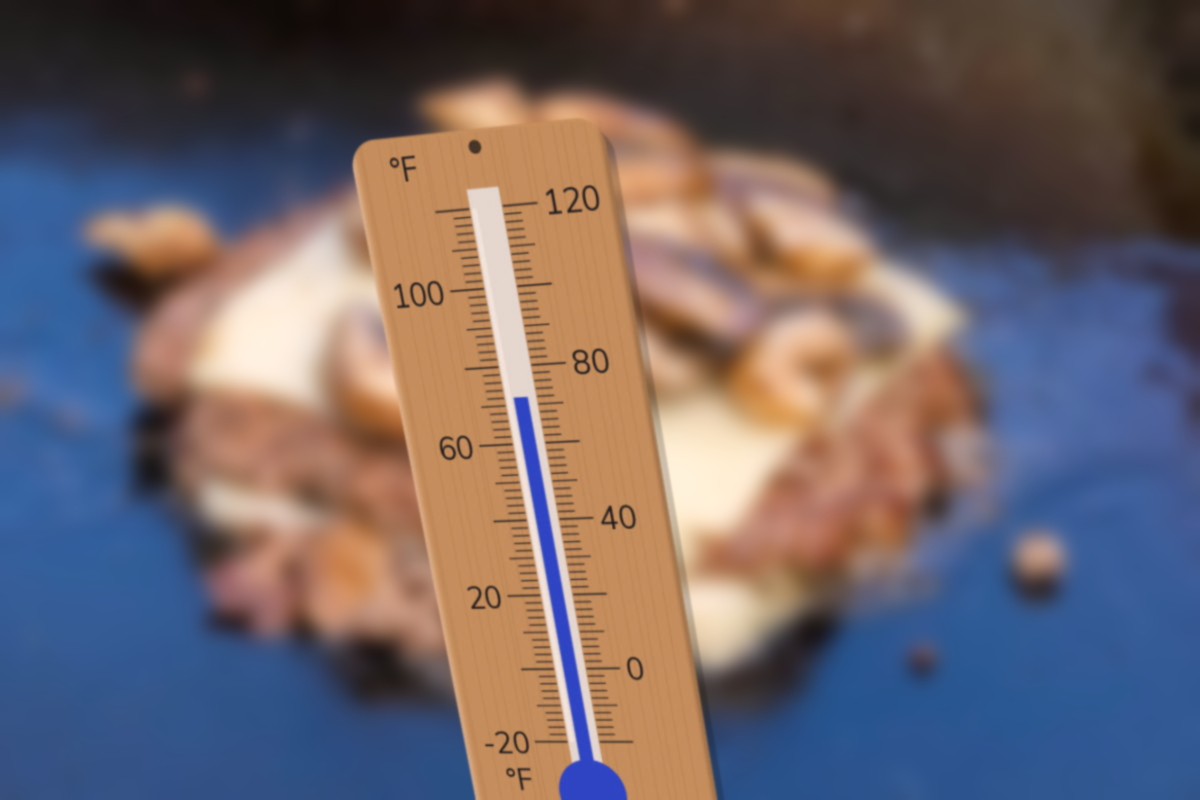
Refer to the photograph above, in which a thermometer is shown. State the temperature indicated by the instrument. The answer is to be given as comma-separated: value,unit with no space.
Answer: 72,°F
